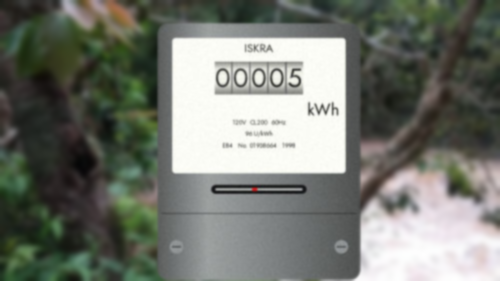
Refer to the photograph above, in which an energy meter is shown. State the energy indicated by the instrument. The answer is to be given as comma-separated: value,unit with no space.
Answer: 5,kWh
